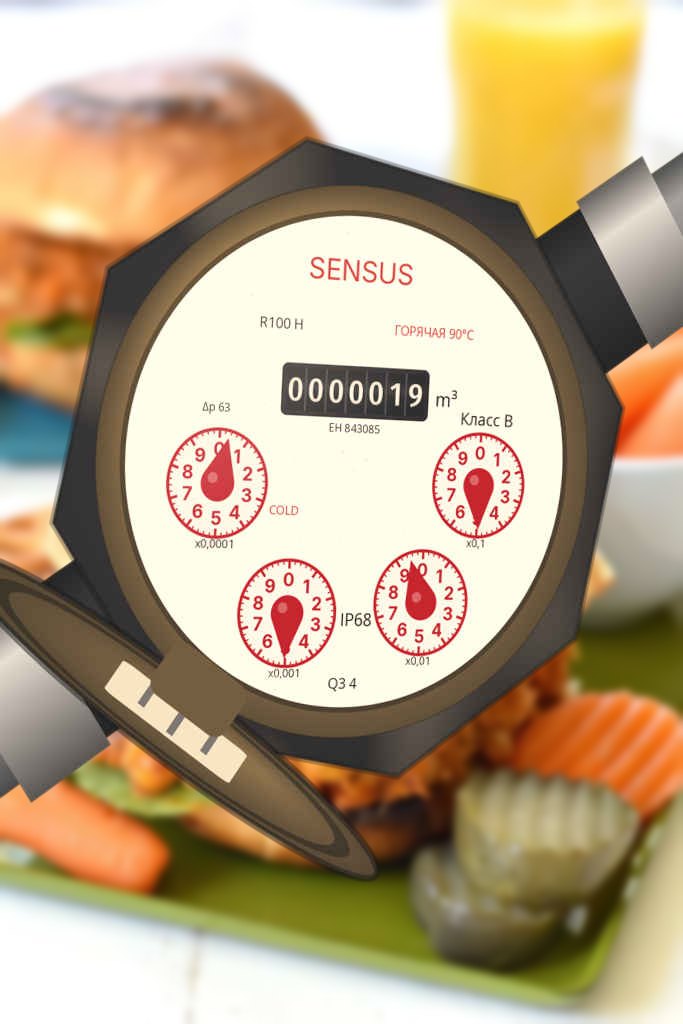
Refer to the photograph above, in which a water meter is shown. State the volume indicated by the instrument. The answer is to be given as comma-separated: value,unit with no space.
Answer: 19.4950,m³
